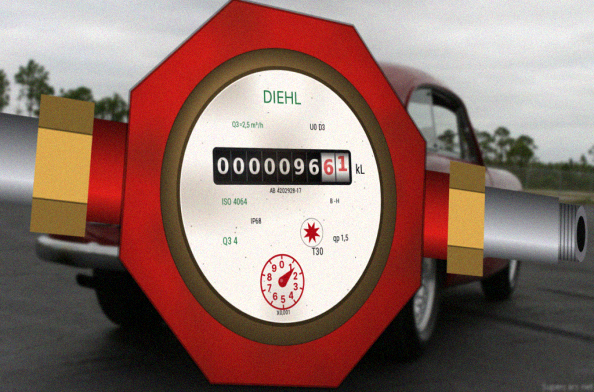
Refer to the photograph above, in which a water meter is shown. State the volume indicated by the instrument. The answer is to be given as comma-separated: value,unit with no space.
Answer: 96.611,kL
